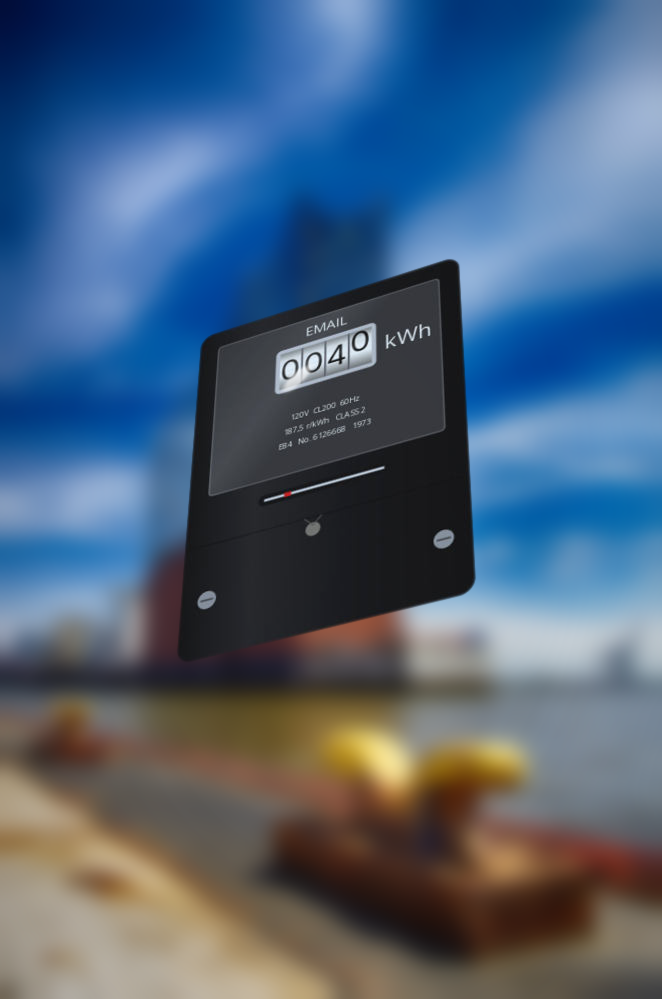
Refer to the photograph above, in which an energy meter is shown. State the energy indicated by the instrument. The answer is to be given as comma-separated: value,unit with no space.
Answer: 40,kWh
